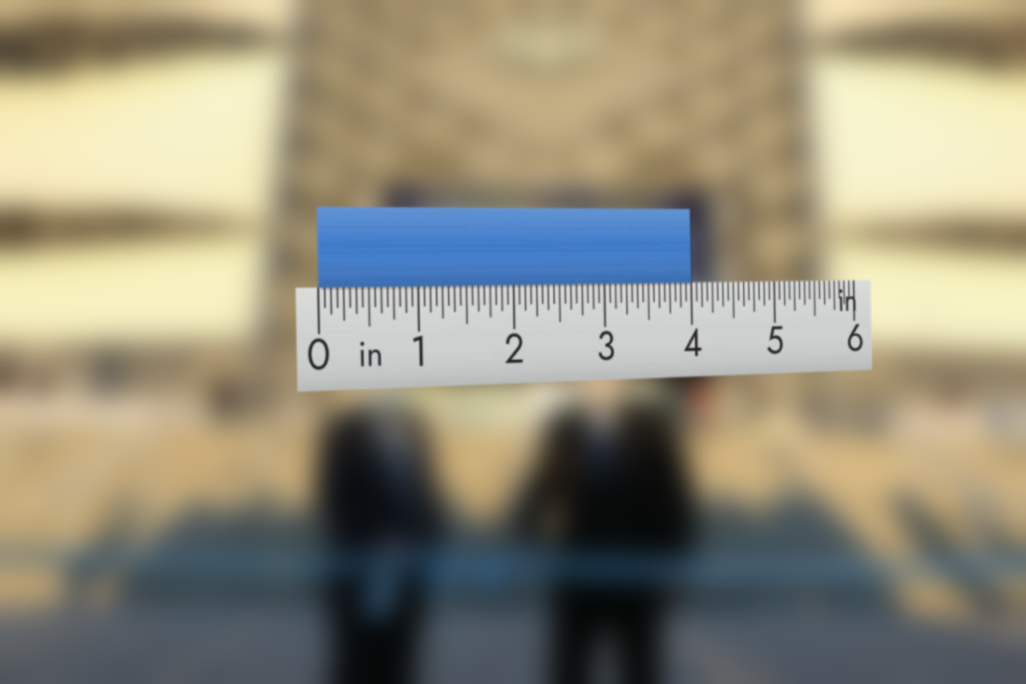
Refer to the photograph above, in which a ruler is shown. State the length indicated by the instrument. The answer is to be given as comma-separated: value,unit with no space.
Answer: 4,in
